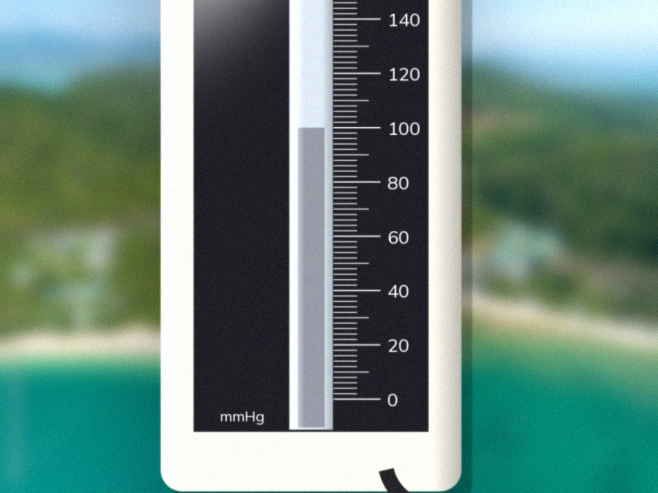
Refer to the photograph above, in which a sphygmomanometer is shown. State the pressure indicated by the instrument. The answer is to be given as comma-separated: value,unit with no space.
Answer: 100,mmHg
